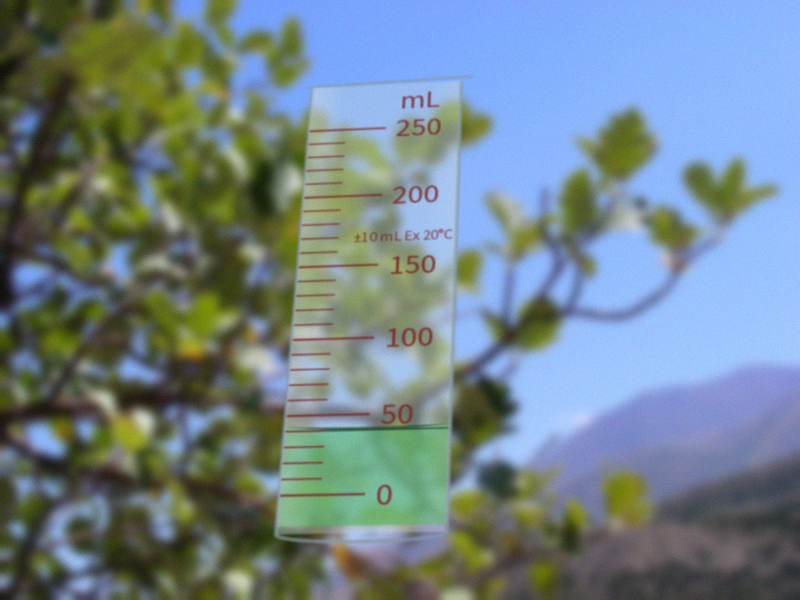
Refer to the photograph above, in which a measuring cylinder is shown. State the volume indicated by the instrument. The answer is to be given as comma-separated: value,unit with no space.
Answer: 40,mL
